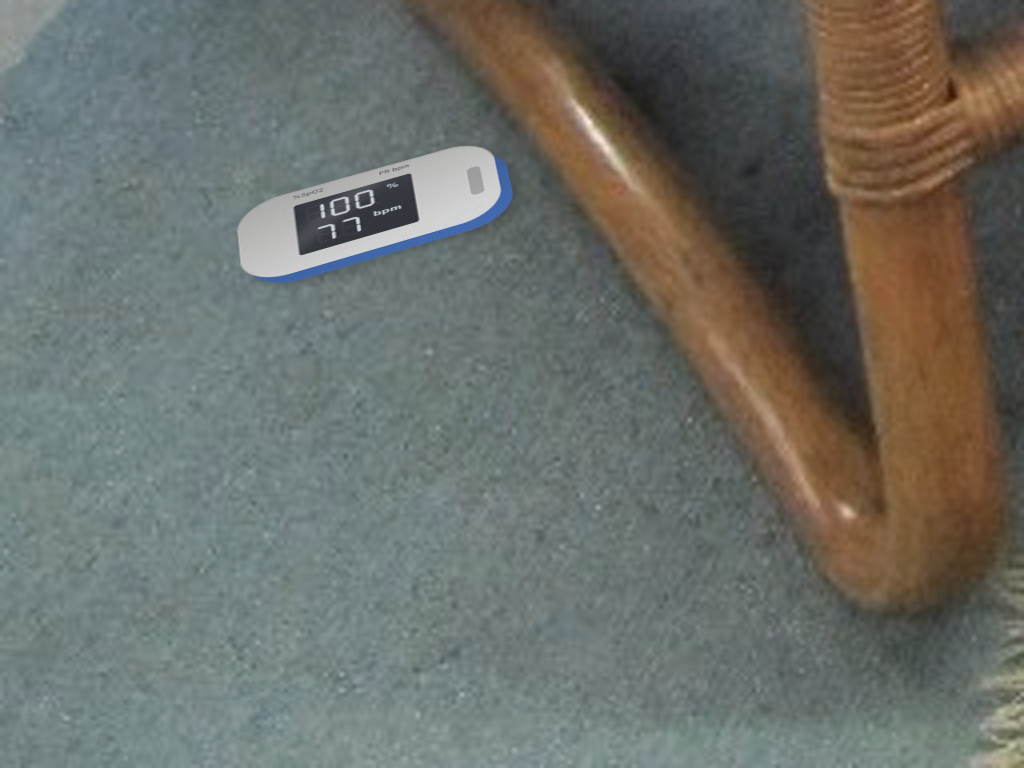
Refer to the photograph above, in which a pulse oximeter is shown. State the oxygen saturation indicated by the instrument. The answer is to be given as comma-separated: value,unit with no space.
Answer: 100,%
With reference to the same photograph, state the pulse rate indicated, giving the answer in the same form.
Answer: 77,bpm
